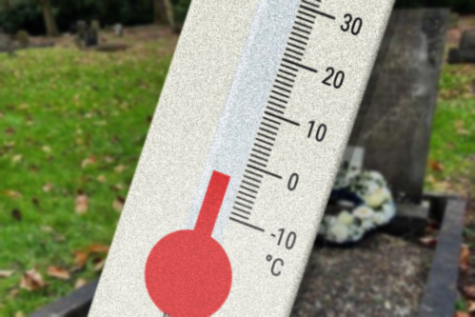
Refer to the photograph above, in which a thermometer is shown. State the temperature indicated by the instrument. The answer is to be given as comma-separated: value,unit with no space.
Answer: -3,°C
